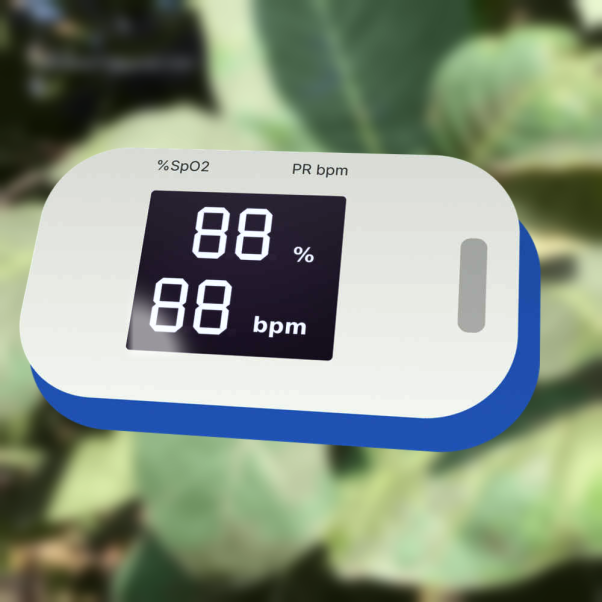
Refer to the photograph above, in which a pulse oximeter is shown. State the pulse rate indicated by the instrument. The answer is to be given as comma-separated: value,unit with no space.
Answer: 88,bpm
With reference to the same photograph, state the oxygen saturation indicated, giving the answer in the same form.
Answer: 88,%
